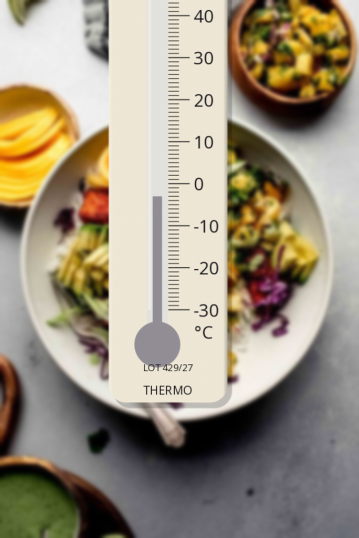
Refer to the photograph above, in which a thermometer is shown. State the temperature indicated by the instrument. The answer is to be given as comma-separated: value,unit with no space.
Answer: -3,°C
